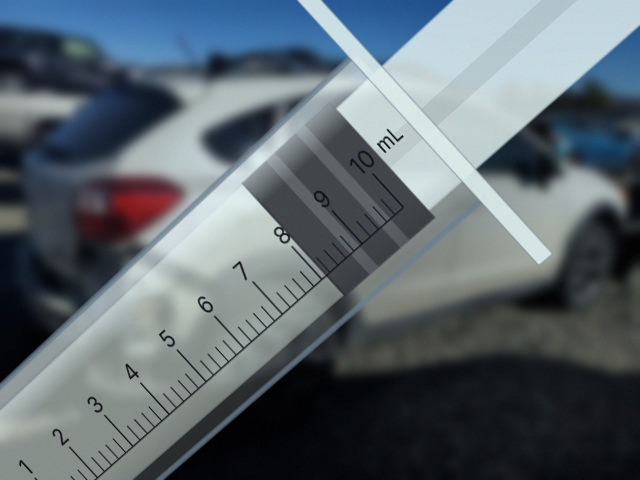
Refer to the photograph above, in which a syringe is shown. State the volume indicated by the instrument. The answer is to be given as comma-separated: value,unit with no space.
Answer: 8.1,mL
